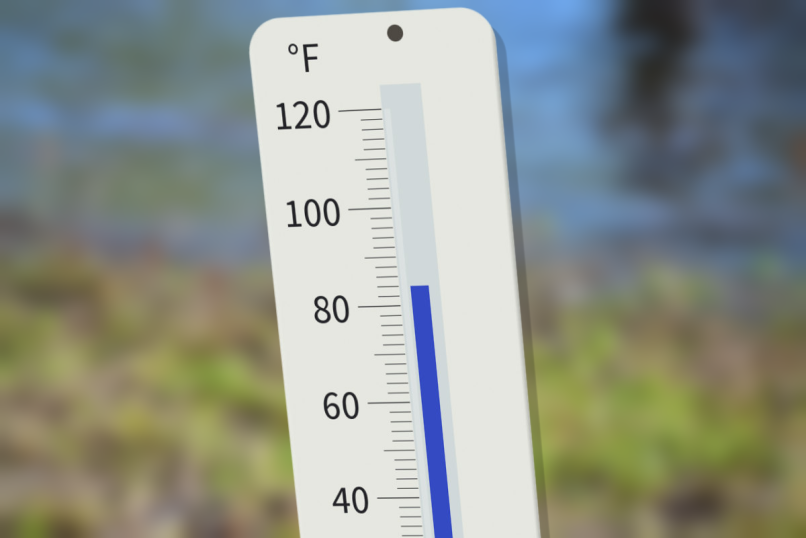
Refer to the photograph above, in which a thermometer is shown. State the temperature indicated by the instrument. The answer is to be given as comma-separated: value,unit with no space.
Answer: 84,°F
